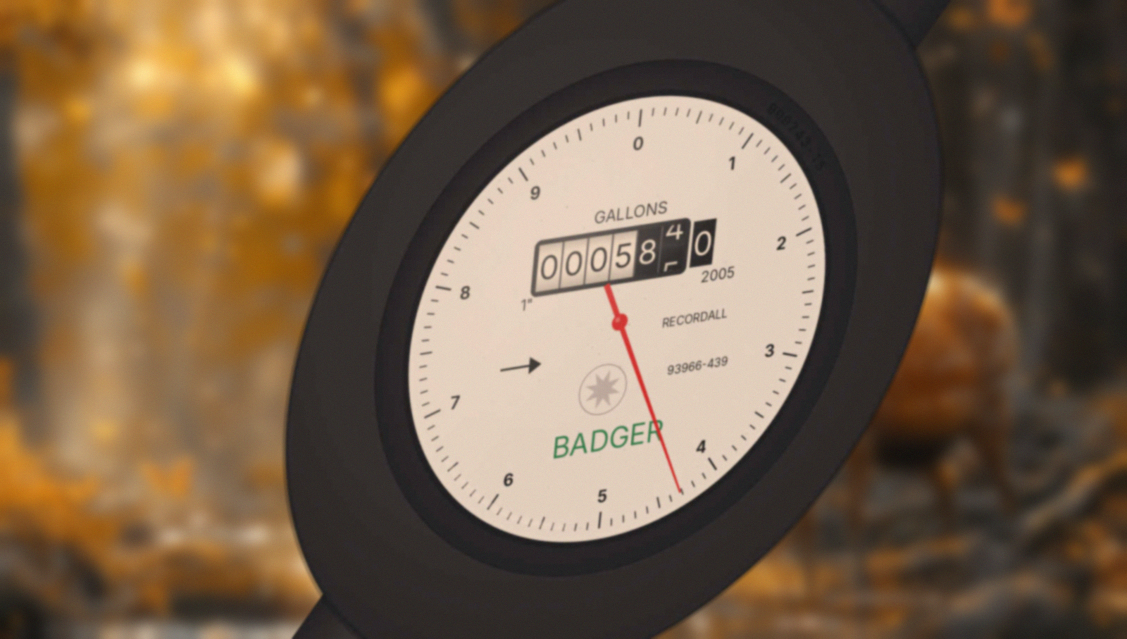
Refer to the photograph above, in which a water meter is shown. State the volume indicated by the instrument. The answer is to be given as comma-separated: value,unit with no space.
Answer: 5844.3,gal
